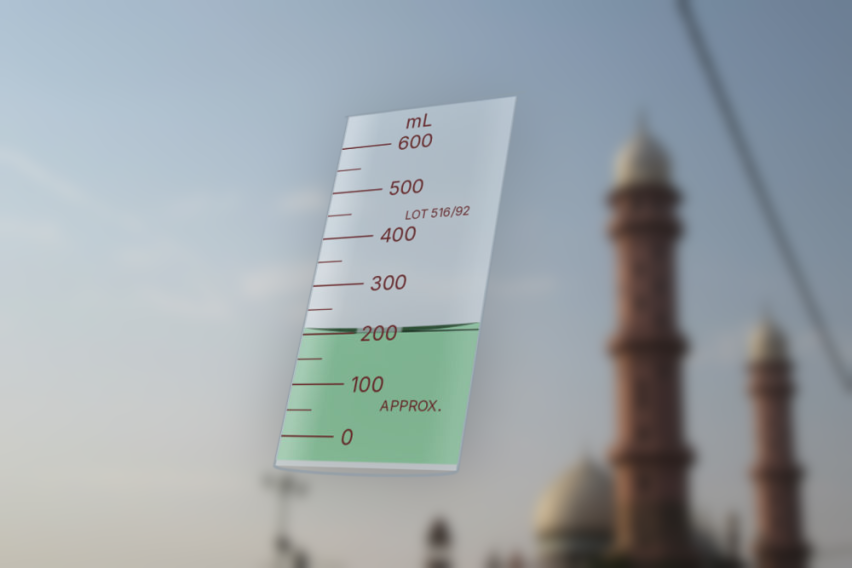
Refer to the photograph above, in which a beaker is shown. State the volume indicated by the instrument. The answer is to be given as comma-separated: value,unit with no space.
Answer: 200,mL
